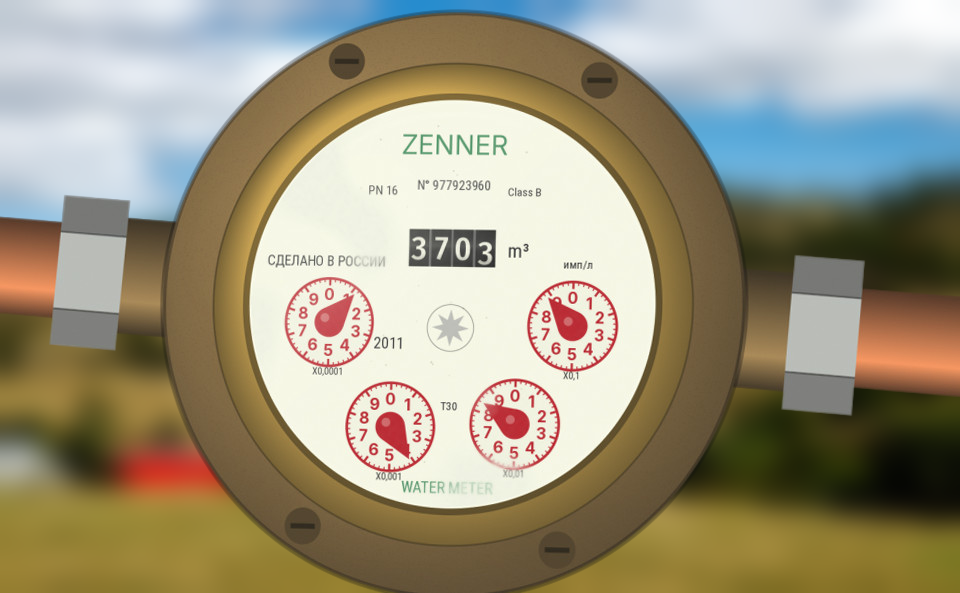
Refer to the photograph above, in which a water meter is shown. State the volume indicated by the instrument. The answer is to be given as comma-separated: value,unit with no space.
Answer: 3702.8841,m³
